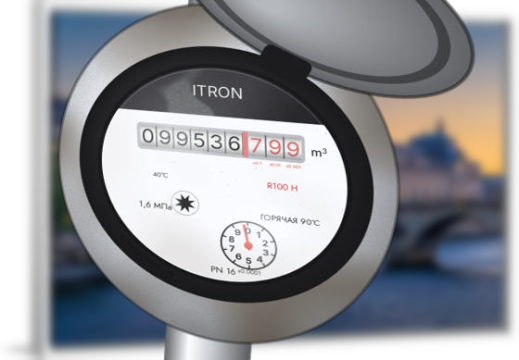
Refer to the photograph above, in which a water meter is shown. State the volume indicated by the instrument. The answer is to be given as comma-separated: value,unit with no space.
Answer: 99536.7989,m³
